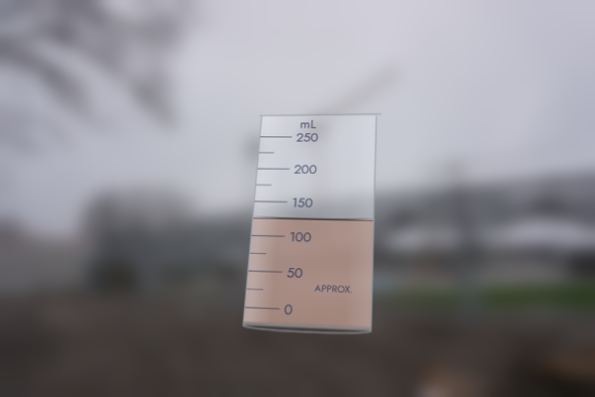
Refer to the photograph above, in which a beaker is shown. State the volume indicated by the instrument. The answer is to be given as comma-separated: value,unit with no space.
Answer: 125,mL
